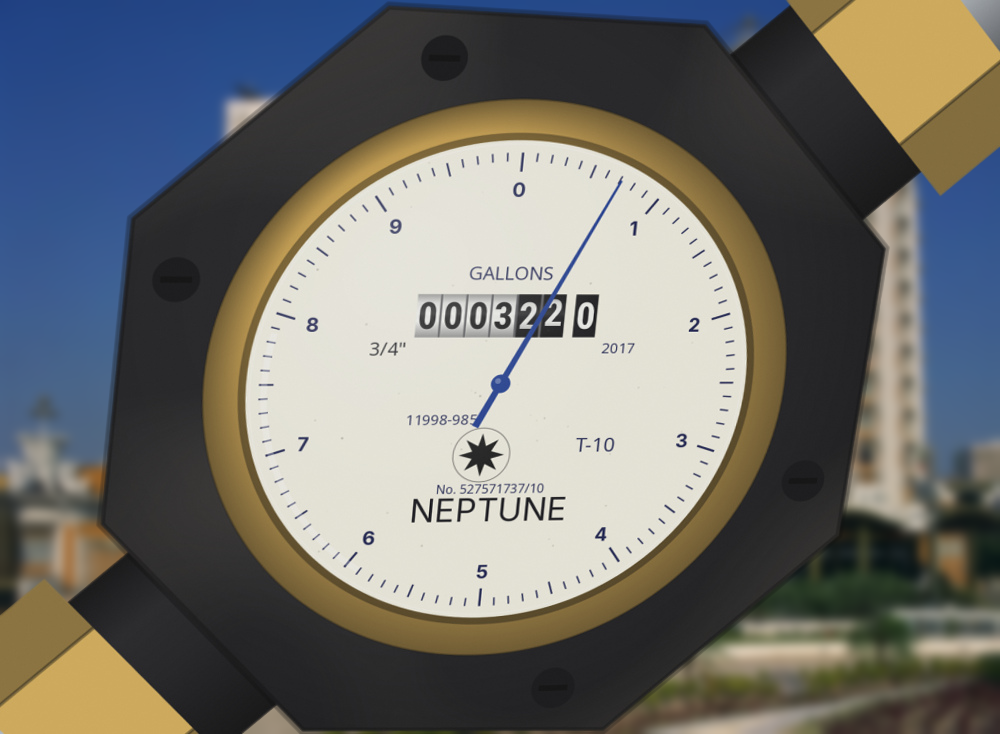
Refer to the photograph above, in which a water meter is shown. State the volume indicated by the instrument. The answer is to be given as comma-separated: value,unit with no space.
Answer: 3220.7,gal
